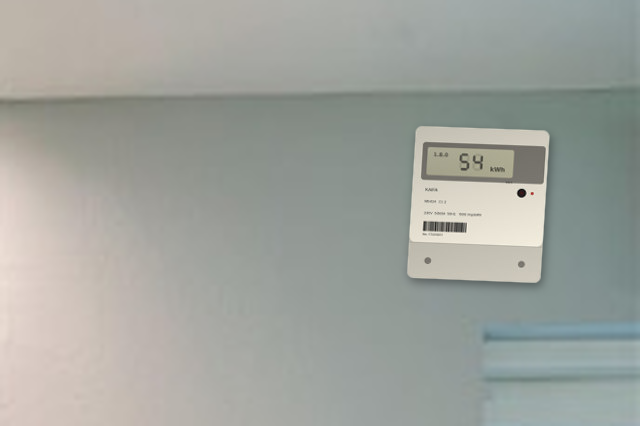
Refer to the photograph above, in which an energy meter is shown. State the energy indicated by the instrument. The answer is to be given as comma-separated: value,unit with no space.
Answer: 54,kWh
